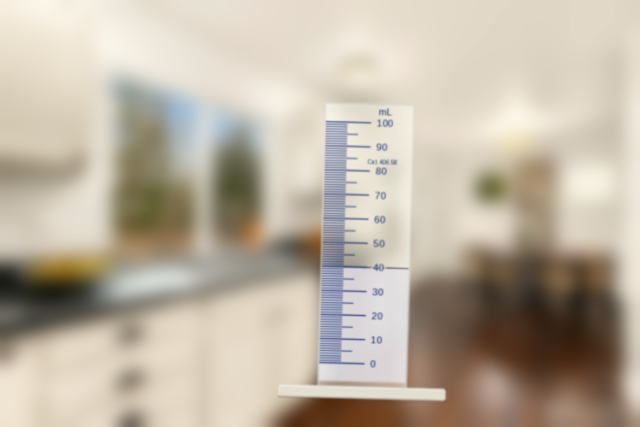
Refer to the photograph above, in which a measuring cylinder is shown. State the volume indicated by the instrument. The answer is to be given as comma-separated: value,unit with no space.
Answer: 40,mL
